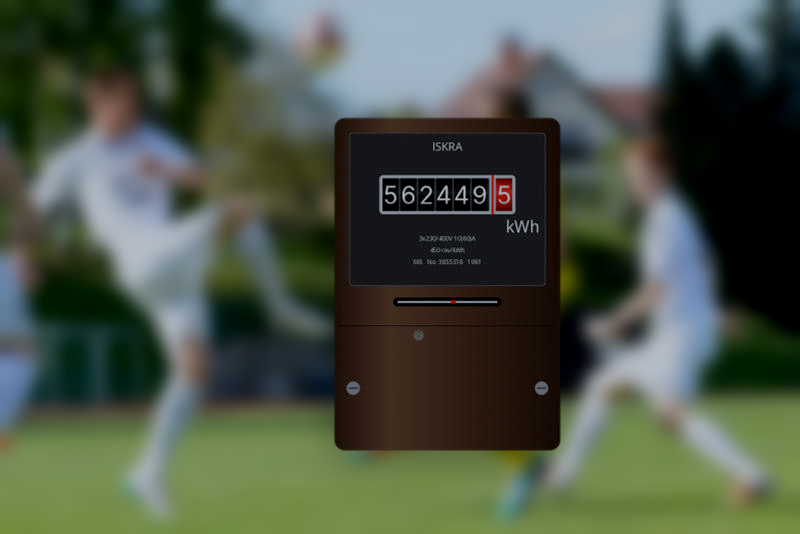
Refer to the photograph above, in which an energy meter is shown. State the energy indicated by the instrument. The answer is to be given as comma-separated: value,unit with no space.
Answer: 562449.5,kWh
